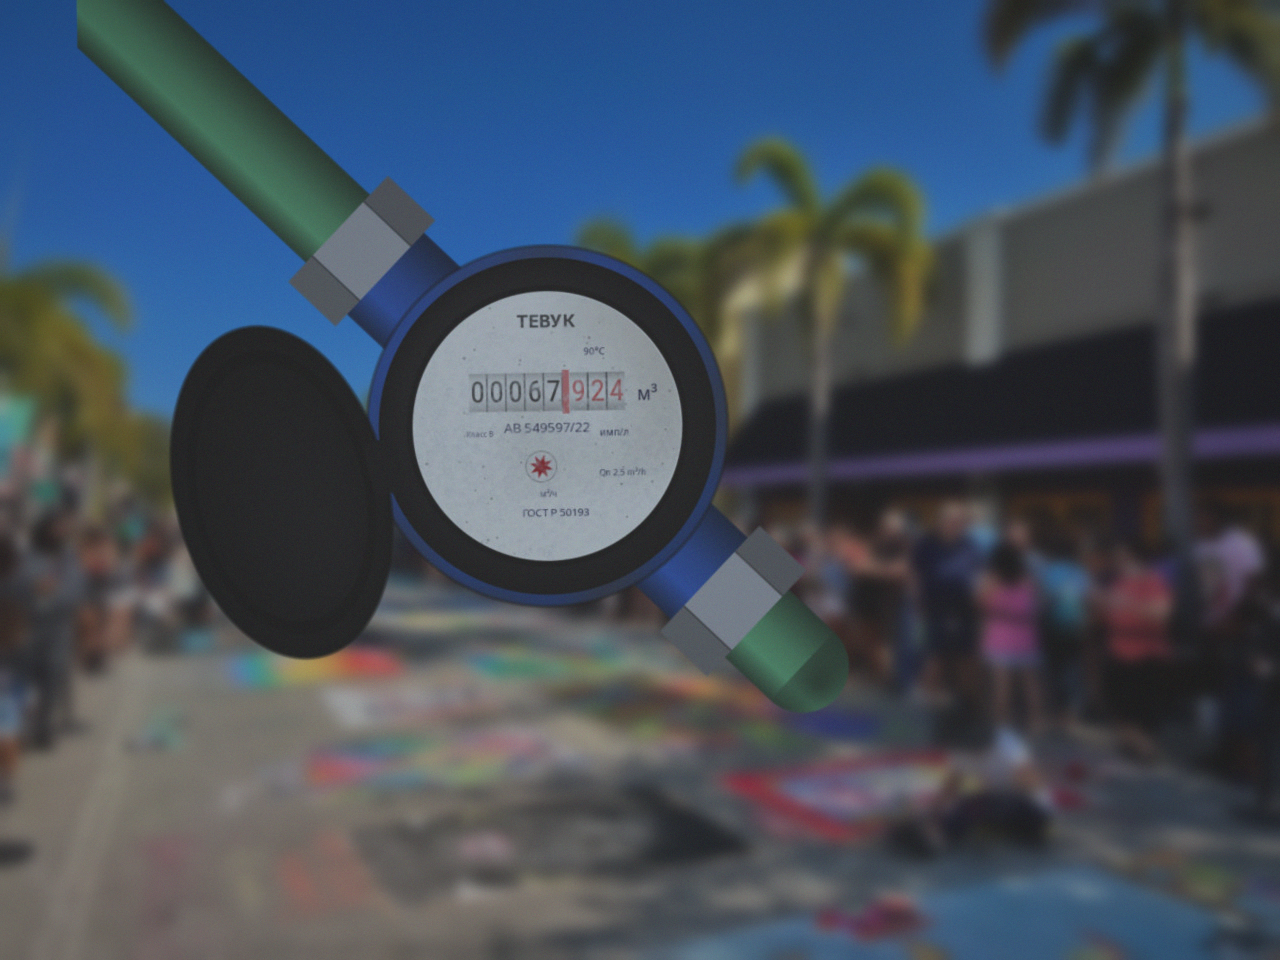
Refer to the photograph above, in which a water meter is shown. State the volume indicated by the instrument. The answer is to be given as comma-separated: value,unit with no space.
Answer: 67.924,m³
